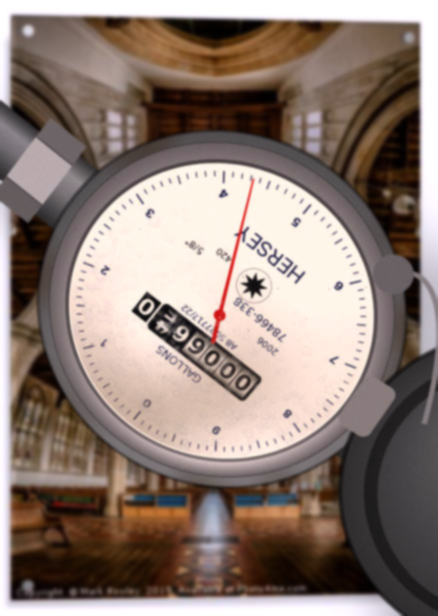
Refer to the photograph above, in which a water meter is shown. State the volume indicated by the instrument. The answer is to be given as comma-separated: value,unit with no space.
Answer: 6644.3,gal
